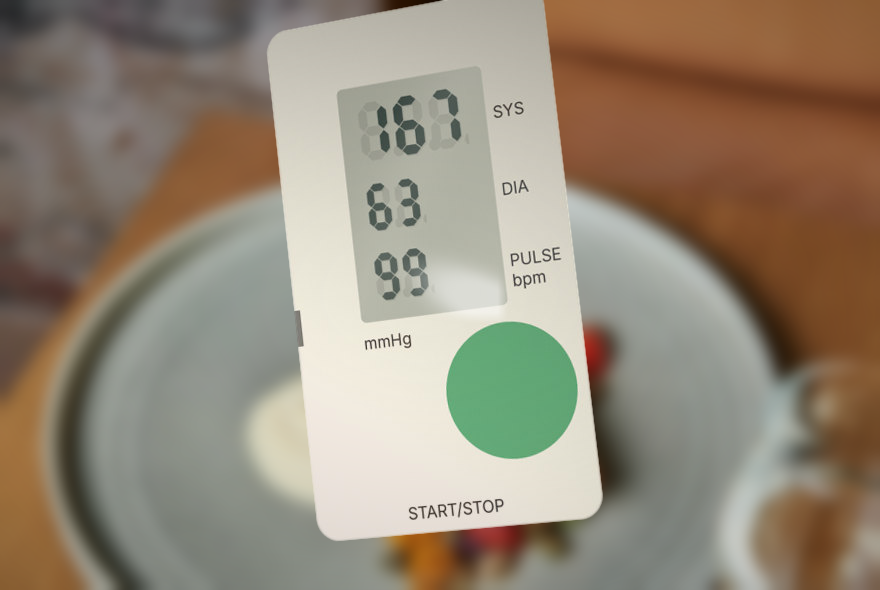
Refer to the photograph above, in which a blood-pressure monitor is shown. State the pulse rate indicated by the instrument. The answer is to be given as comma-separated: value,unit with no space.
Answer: 99,bpm
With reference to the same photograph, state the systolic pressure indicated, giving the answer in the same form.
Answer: 167,mmHg
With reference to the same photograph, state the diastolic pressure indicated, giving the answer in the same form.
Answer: 63,mmHg
